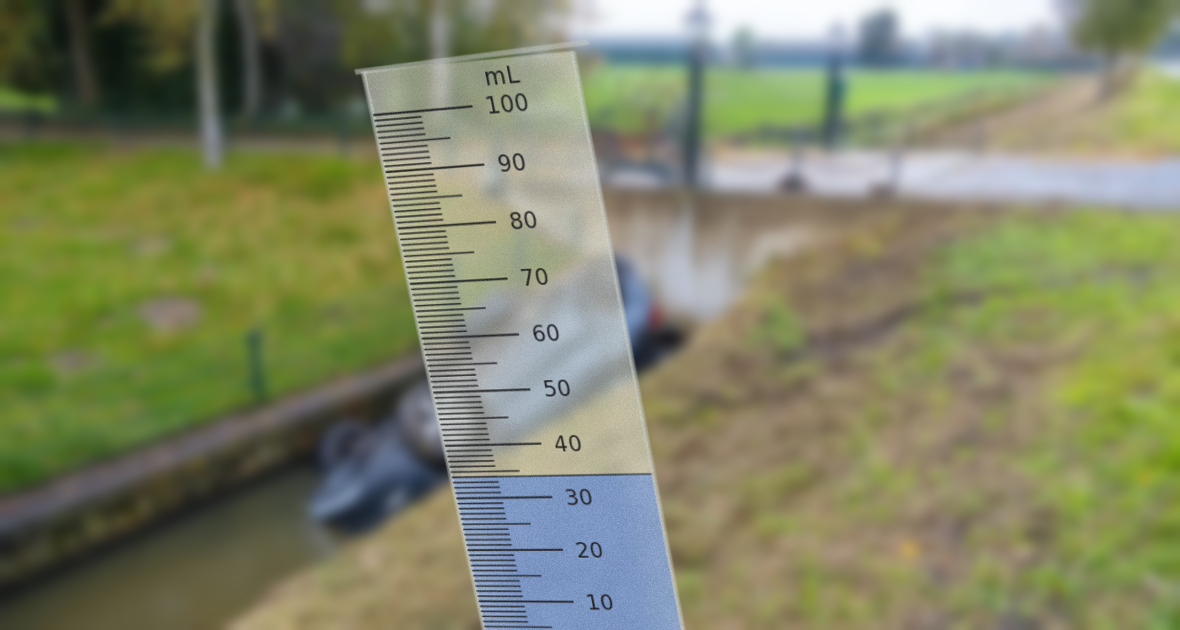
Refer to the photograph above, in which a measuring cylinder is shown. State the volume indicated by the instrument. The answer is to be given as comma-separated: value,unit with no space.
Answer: 34,mL
